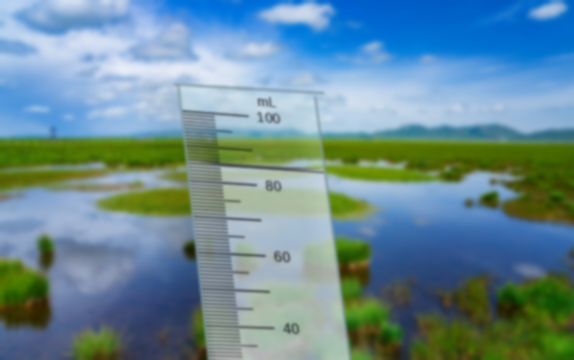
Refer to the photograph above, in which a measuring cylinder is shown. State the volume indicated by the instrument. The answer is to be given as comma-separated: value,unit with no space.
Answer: 85,mL
